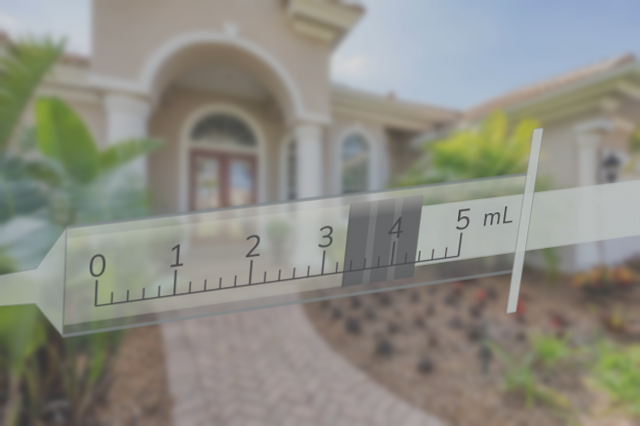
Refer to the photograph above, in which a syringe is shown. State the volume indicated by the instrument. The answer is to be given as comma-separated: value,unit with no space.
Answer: 3.3,mL
